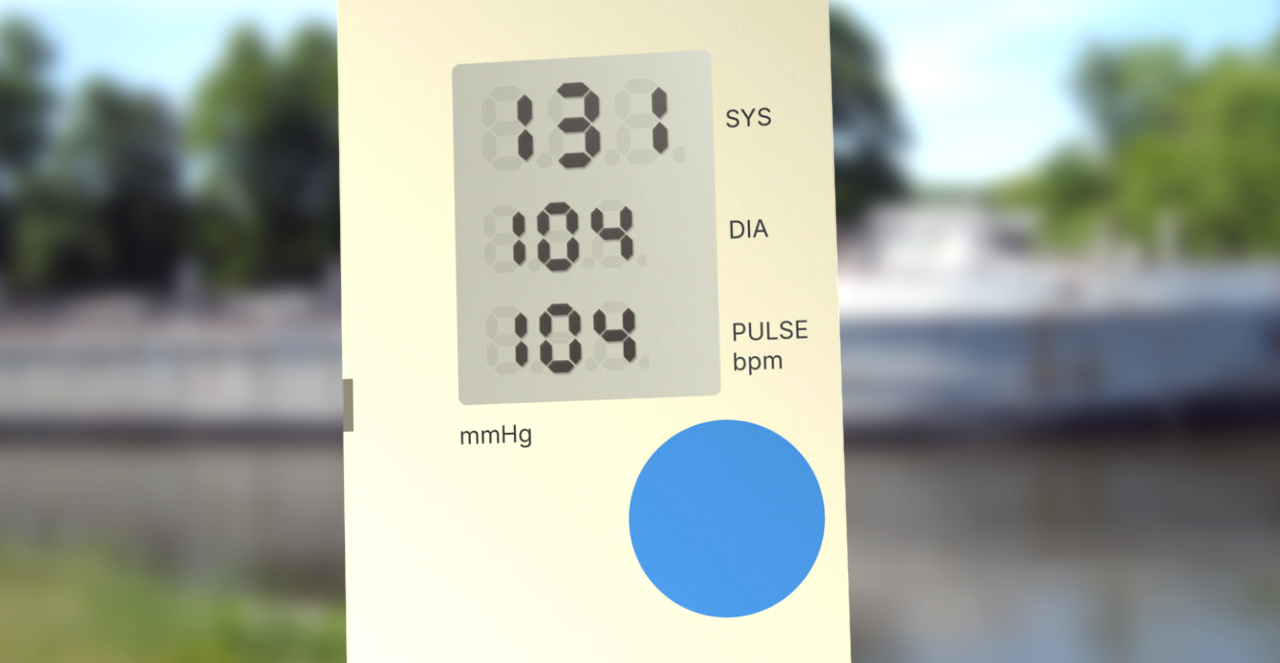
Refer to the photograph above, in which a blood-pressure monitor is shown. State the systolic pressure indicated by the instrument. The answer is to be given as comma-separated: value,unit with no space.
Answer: 131,mmHg
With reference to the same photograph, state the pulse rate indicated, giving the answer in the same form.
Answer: 104,bpm
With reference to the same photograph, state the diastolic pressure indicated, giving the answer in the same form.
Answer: 104,mmHg
